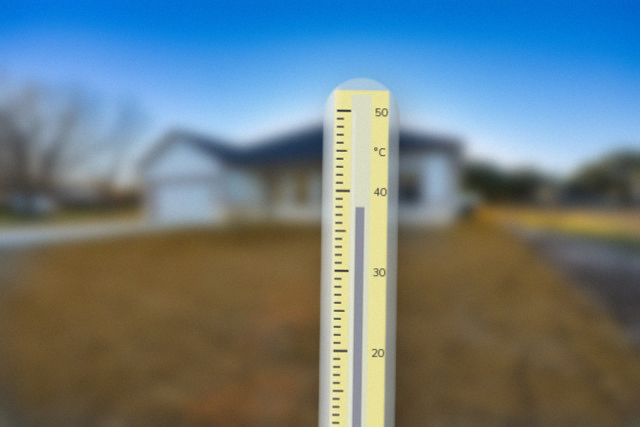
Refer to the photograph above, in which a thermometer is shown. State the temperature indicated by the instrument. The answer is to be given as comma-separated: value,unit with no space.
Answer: 38,°C
